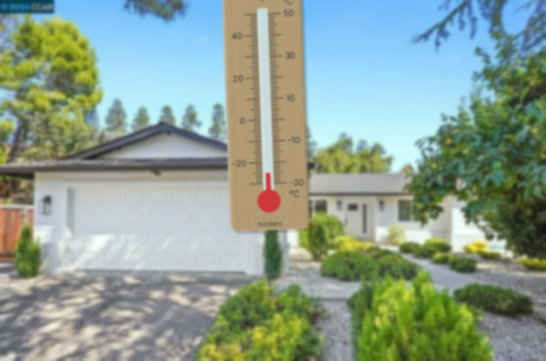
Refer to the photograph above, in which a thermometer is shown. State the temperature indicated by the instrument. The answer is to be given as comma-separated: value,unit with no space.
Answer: -25,°C
